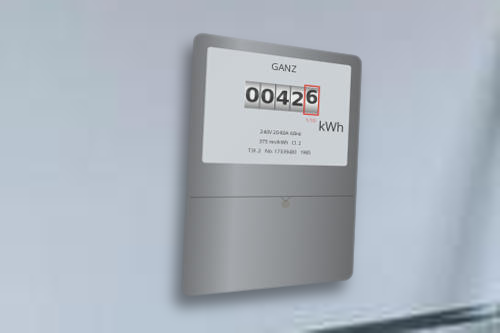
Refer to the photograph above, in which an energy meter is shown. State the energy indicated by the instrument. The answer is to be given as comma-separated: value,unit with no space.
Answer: 42.6,kWh
